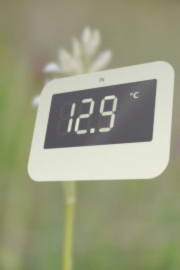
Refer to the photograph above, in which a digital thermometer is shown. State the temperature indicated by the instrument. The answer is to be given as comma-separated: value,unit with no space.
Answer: 12.9,°C
